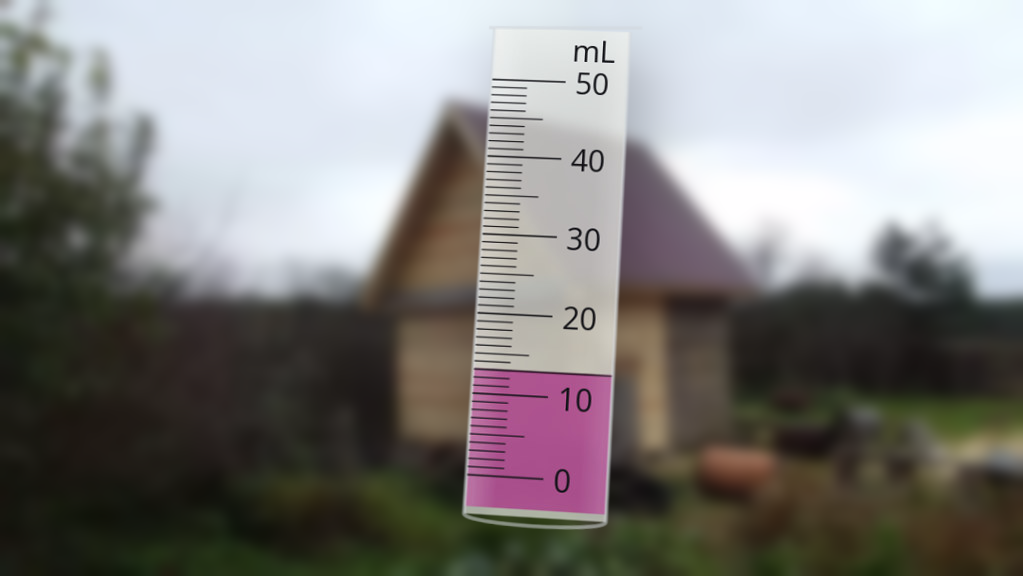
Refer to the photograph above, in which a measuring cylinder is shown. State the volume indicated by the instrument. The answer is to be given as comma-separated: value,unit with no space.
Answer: 13,mL
